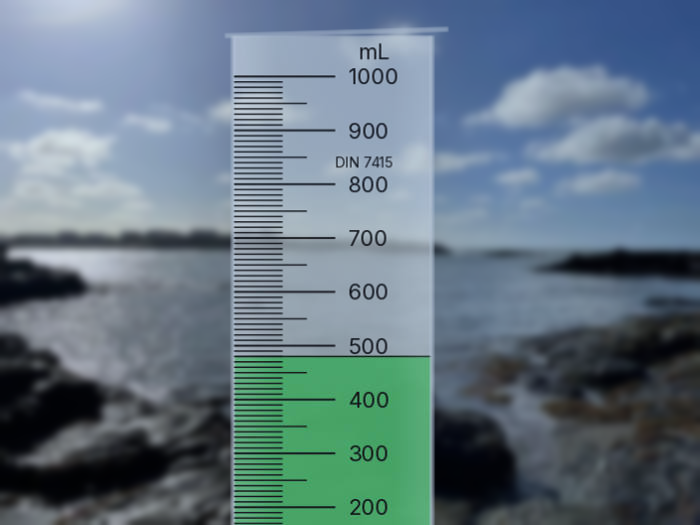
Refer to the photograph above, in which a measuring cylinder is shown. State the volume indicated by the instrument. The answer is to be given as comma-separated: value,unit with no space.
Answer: 480,mL
